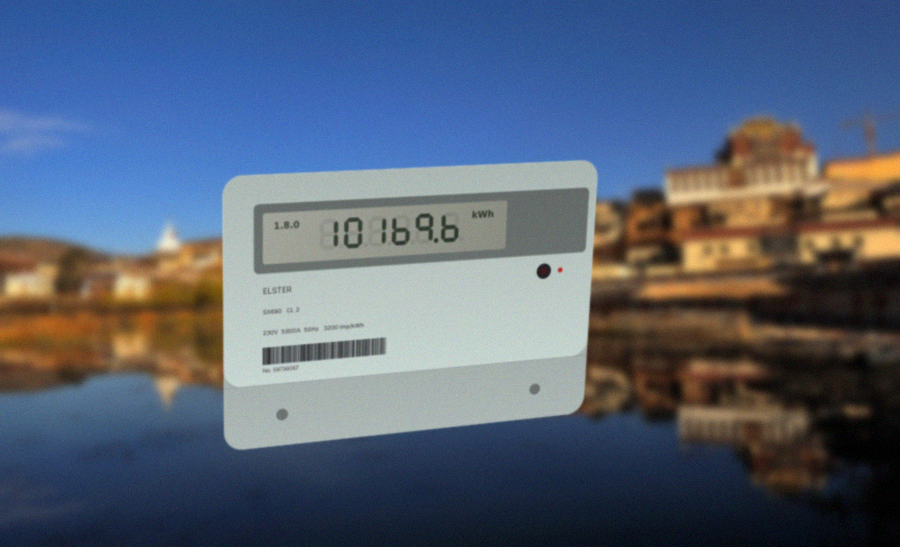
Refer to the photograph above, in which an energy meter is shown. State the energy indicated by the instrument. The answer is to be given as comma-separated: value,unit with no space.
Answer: 10169.6,kWh
